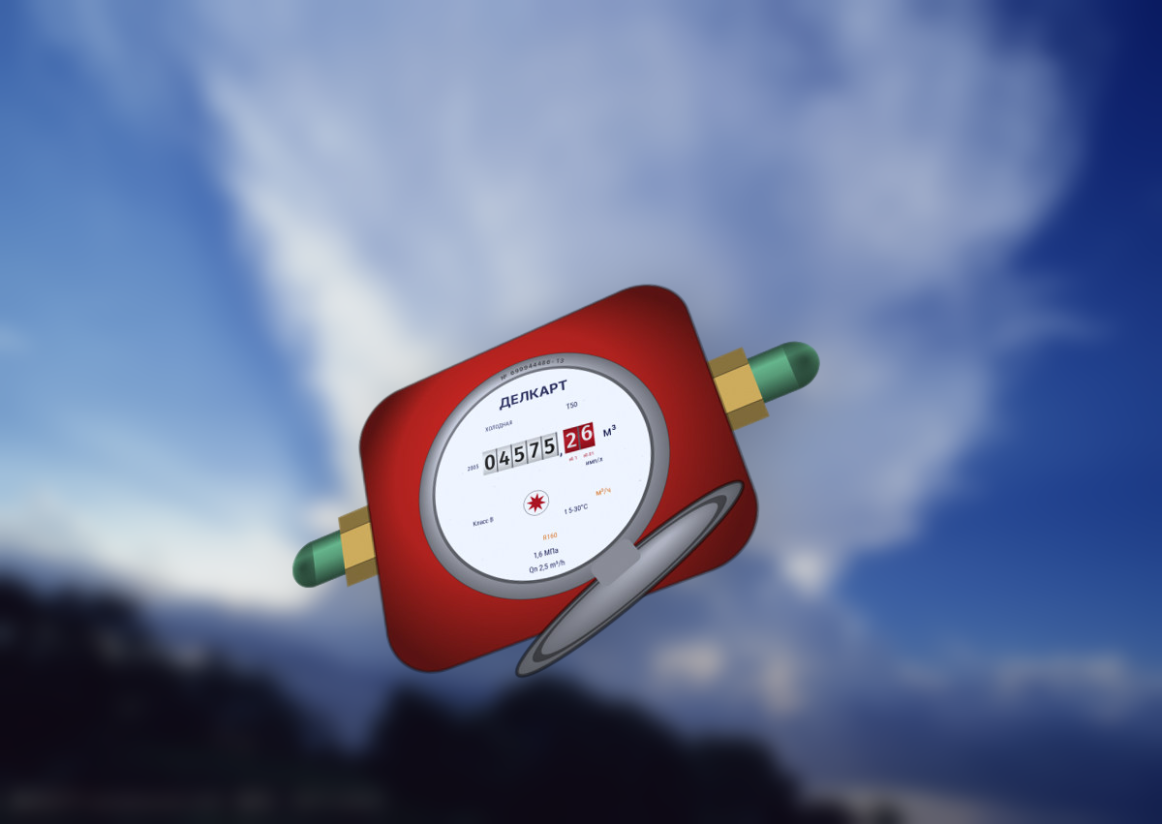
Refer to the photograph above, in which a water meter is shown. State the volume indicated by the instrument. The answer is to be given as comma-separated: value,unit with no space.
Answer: 4575.26,m³
